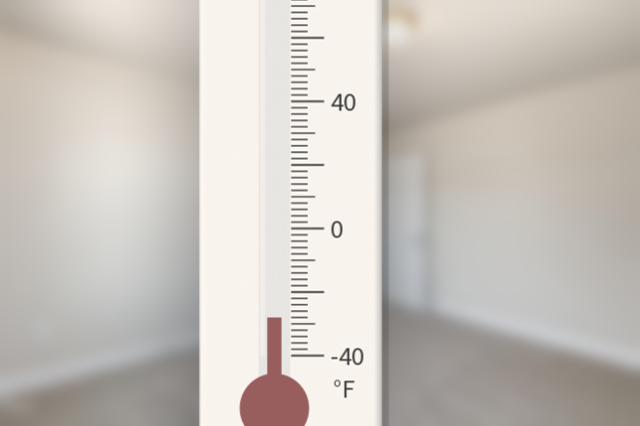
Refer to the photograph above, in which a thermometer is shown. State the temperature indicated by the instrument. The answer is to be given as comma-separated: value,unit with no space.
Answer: -28,°F
